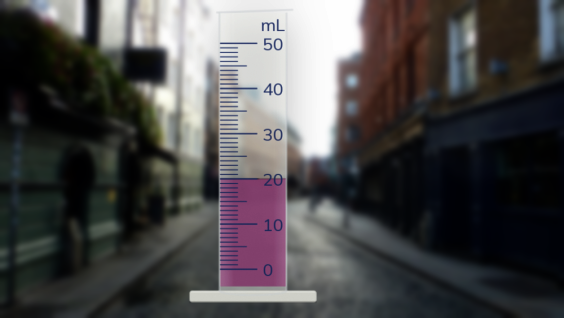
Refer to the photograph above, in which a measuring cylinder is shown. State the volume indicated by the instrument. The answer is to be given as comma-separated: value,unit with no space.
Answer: 20,mL
